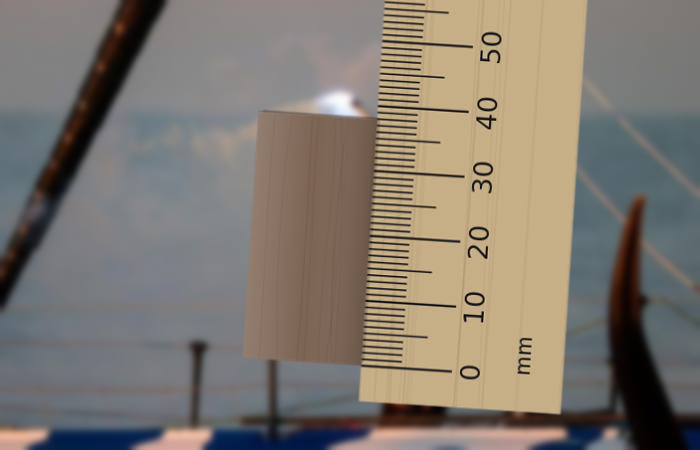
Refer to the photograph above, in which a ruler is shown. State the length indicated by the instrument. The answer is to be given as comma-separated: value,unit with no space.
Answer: 38,mm
